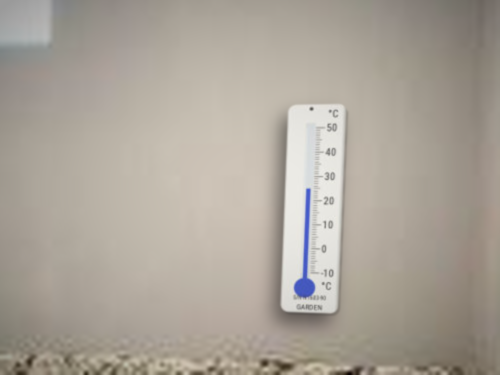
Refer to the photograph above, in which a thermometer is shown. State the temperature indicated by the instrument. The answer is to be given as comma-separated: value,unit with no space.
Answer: 25,°C
